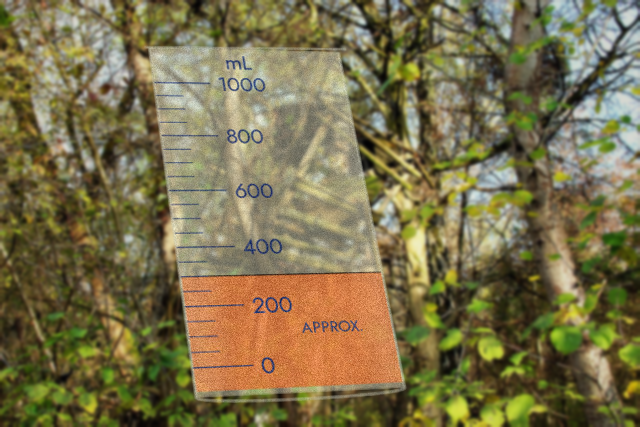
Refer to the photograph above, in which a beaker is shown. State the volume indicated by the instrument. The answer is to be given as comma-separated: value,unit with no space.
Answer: 300,mL
